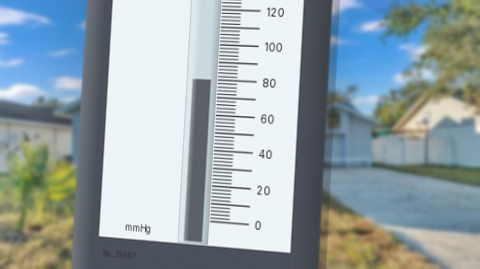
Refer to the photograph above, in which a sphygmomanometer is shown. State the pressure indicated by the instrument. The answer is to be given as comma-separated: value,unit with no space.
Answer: 80,mmHg
